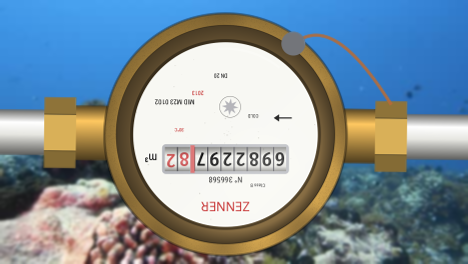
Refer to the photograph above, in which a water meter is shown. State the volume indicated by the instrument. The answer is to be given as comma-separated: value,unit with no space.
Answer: 6982297.82,m³
